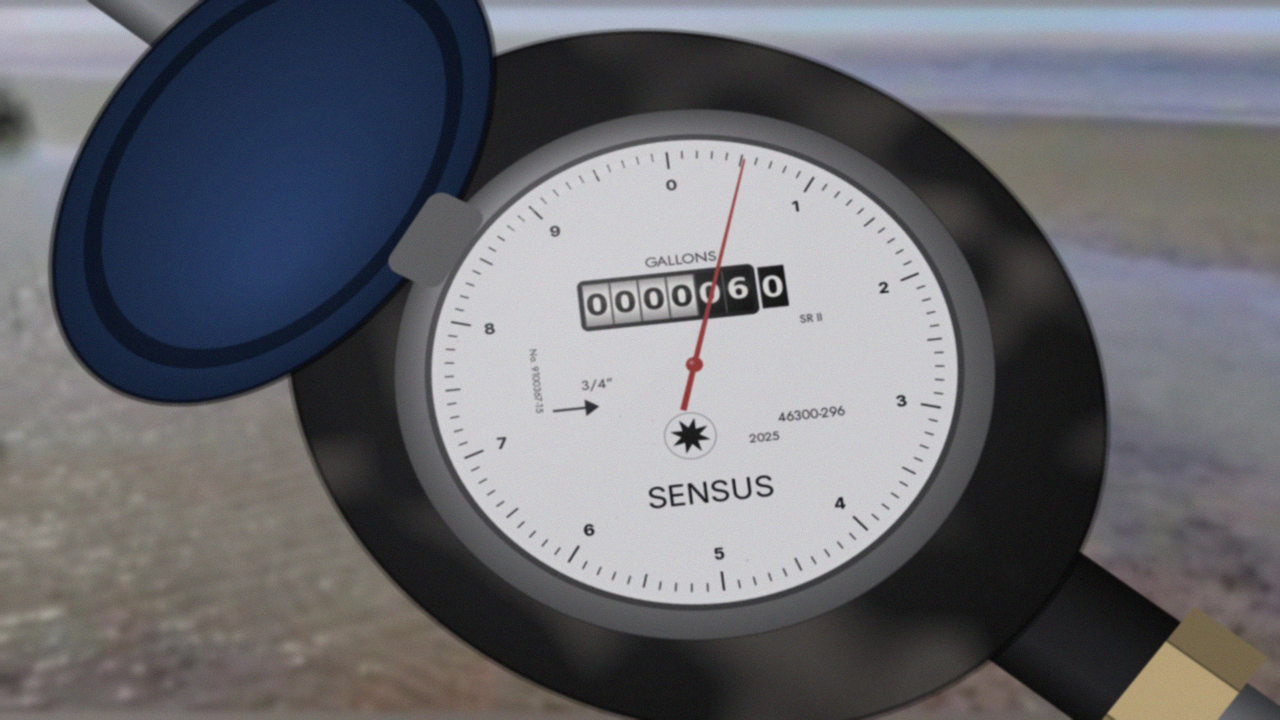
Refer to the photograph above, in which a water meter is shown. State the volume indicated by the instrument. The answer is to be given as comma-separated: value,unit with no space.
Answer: 60.5,gal
